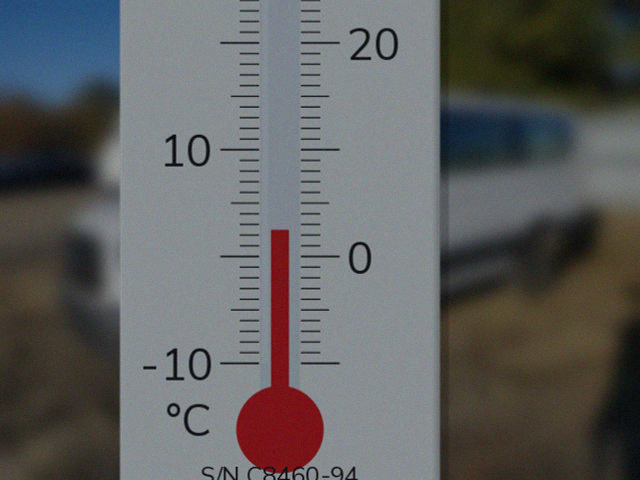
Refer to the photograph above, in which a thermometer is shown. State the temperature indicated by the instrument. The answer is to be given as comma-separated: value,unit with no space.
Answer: 2.5,°C
